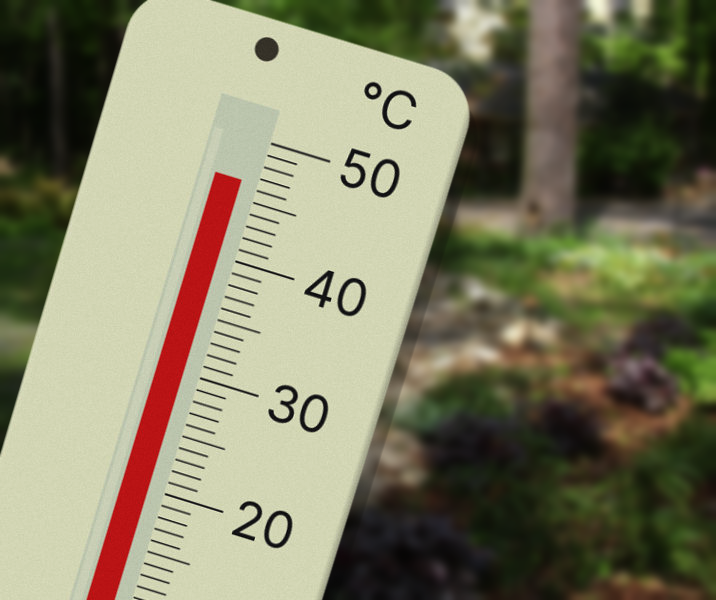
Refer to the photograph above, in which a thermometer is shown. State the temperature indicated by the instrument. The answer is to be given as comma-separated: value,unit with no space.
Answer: 46.5,°C
